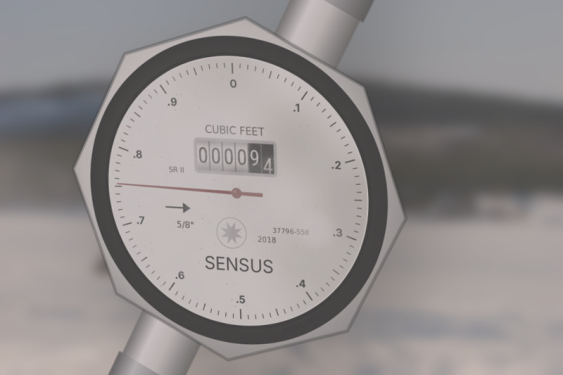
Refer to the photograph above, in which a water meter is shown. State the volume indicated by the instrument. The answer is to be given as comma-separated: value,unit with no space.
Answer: 93.75,ft³
